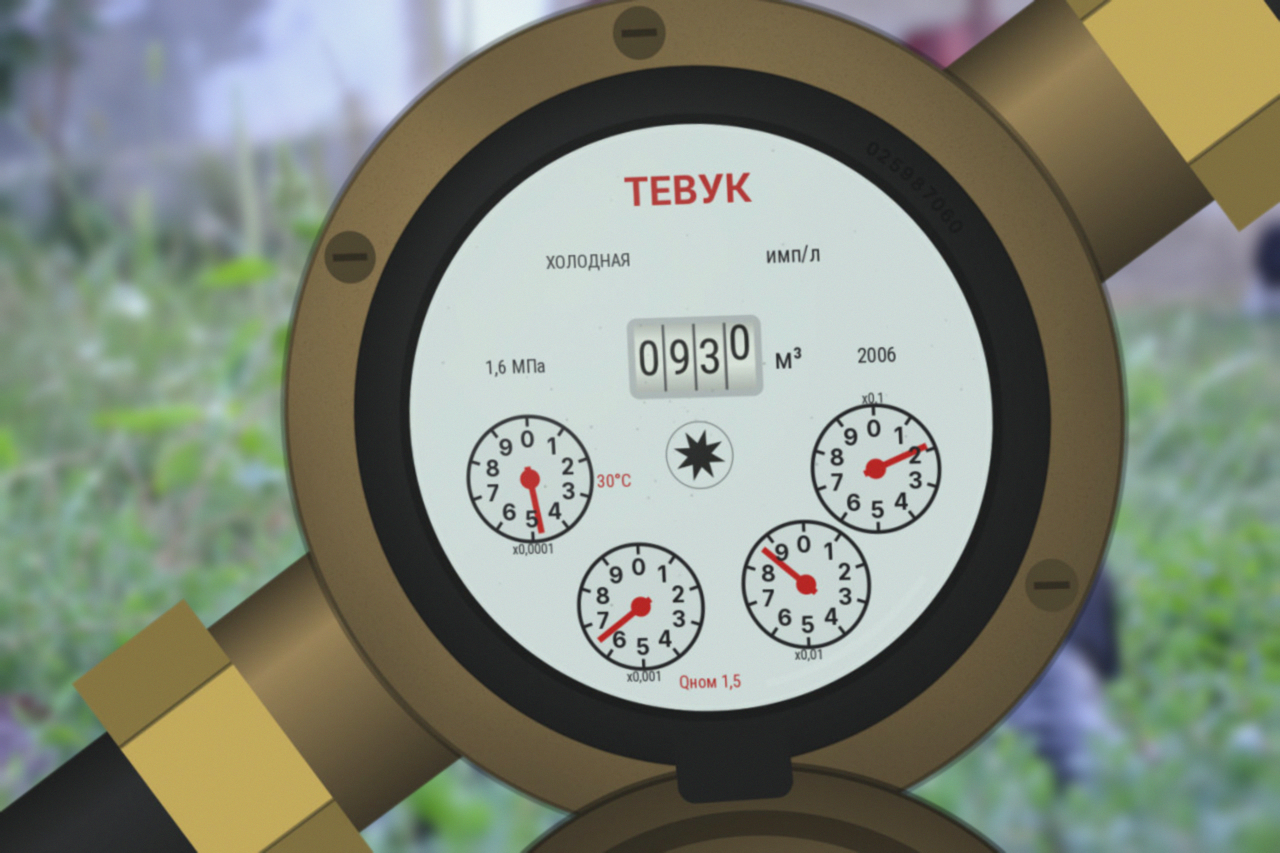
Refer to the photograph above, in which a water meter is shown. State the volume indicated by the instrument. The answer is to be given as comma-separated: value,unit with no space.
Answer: 930.1864,m³
